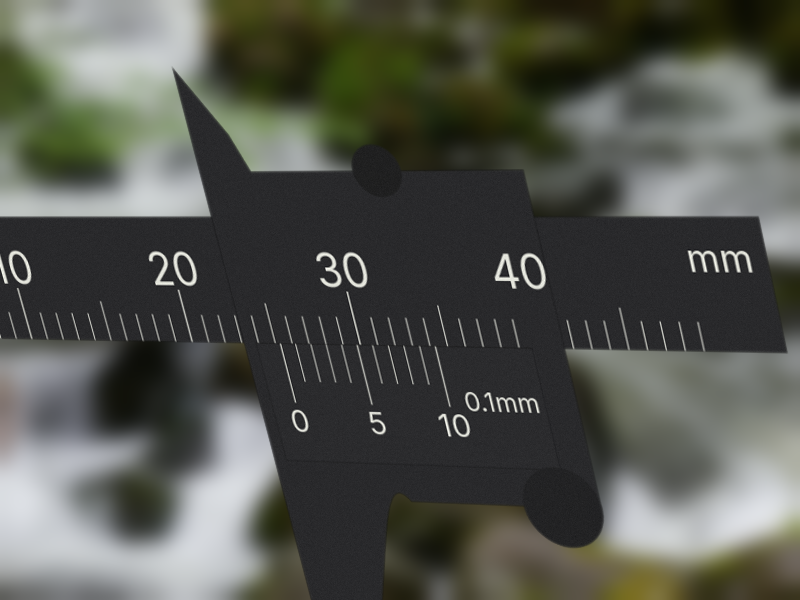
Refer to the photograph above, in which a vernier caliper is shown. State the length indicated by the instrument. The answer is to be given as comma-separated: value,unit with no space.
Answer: 25.3,mm
